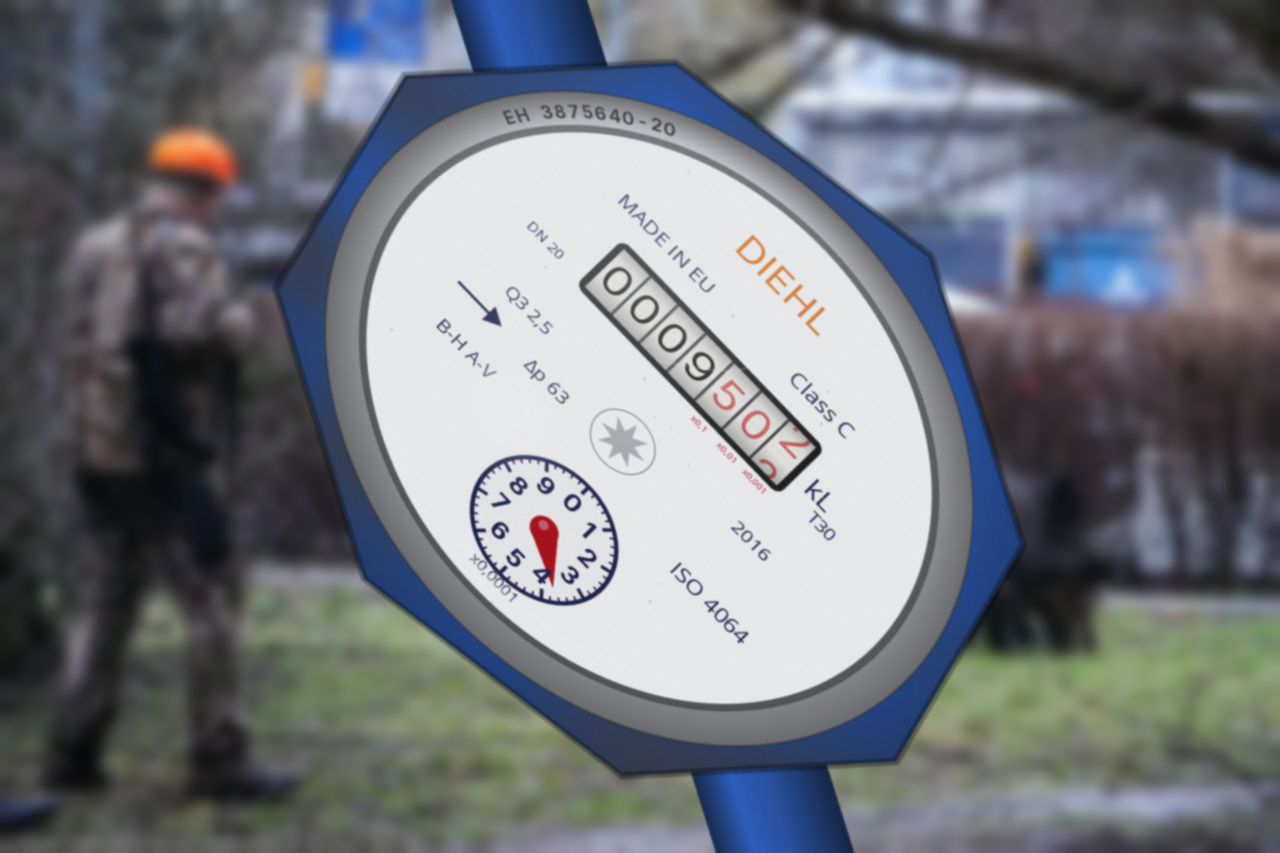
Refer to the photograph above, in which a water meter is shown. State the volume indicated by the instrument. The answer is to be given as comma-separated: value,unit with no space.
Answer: 9.5023,kL
